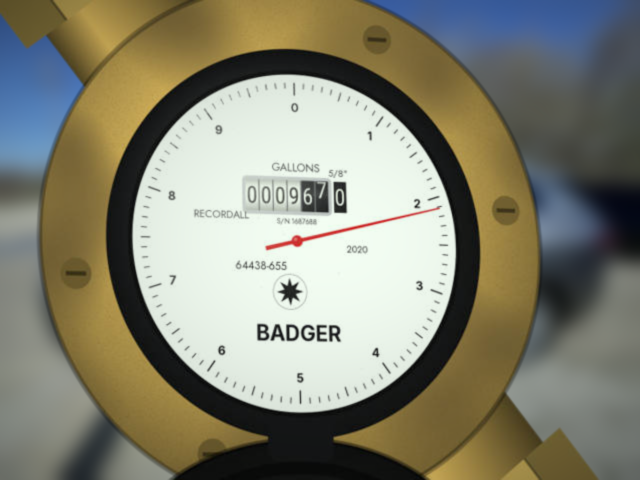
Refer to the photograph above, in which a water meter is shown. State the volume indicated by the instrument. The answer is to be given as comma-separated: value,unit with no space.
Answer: 9672.1,gal
